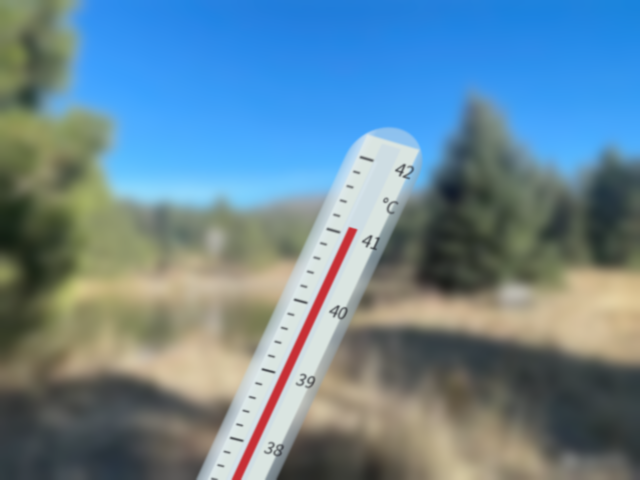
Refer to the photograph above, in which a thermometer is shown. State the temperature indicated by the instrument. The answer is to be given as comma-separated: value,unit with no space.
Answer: 41.1,°C
